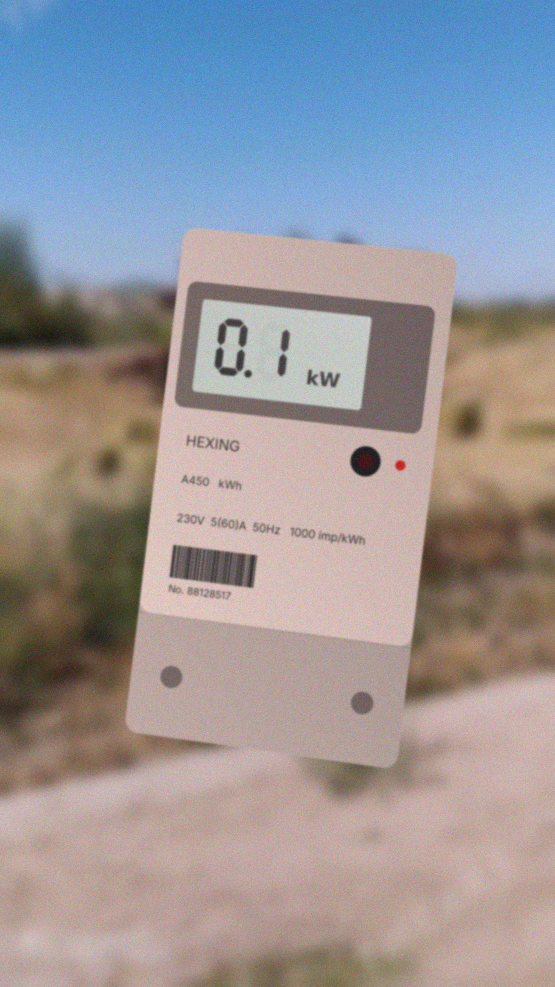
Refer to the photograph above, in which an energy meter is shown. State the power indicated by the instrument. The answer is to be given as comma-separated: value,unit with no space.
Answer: 0.1,kW
